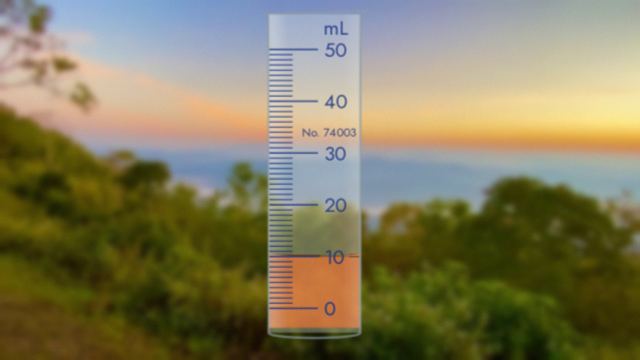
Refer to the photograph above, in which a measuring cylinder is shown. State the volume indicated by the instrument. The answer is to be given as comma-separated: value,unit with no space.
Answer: 10,mL
